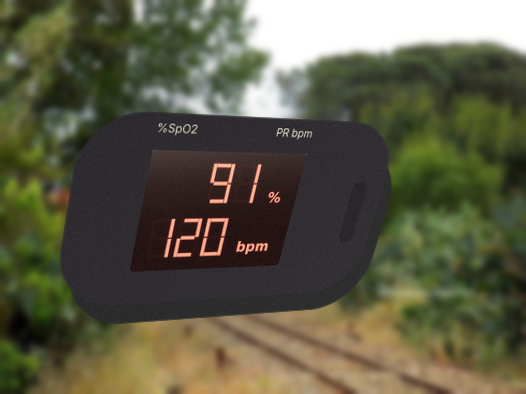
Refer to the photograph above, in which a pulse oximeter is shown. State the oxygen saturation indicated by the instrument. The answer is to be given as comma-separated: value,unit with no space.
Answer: 91,%
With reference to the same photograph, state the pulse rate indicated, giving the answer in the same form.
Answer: 120,bpm
